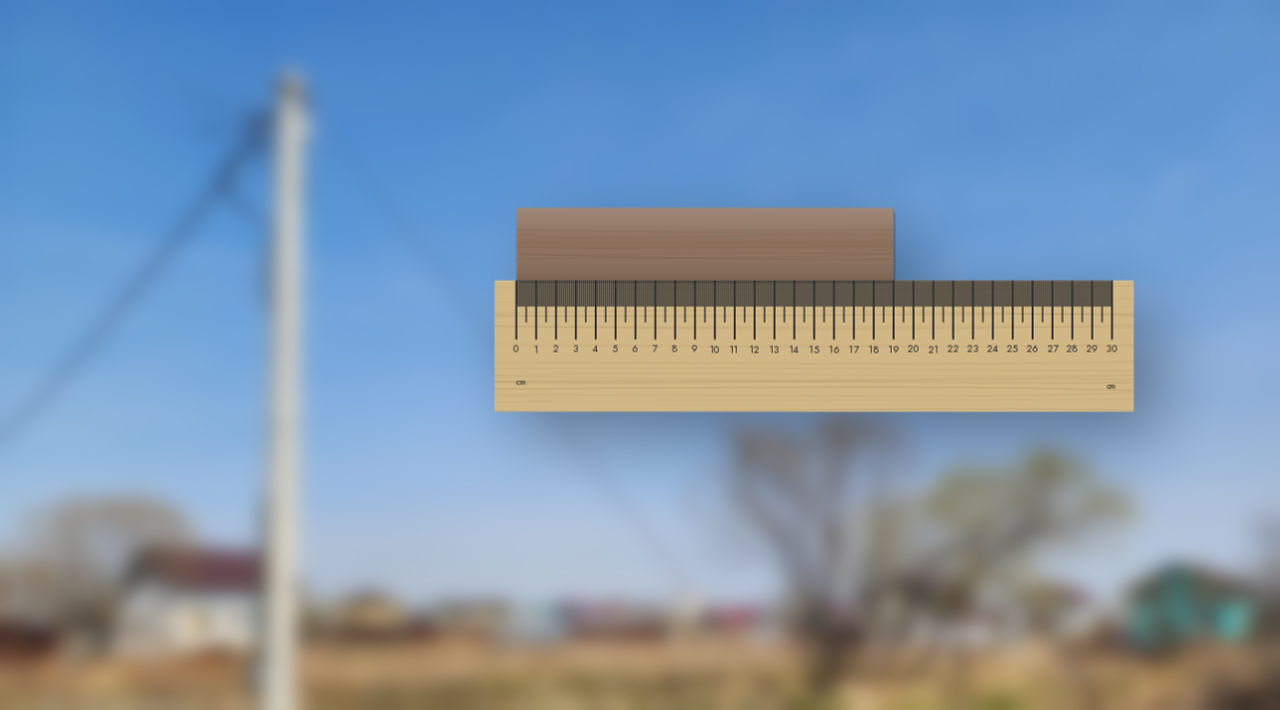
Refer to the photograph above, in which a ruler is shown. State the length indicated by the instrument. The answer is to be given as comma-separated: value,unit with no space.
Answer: 19,cm
